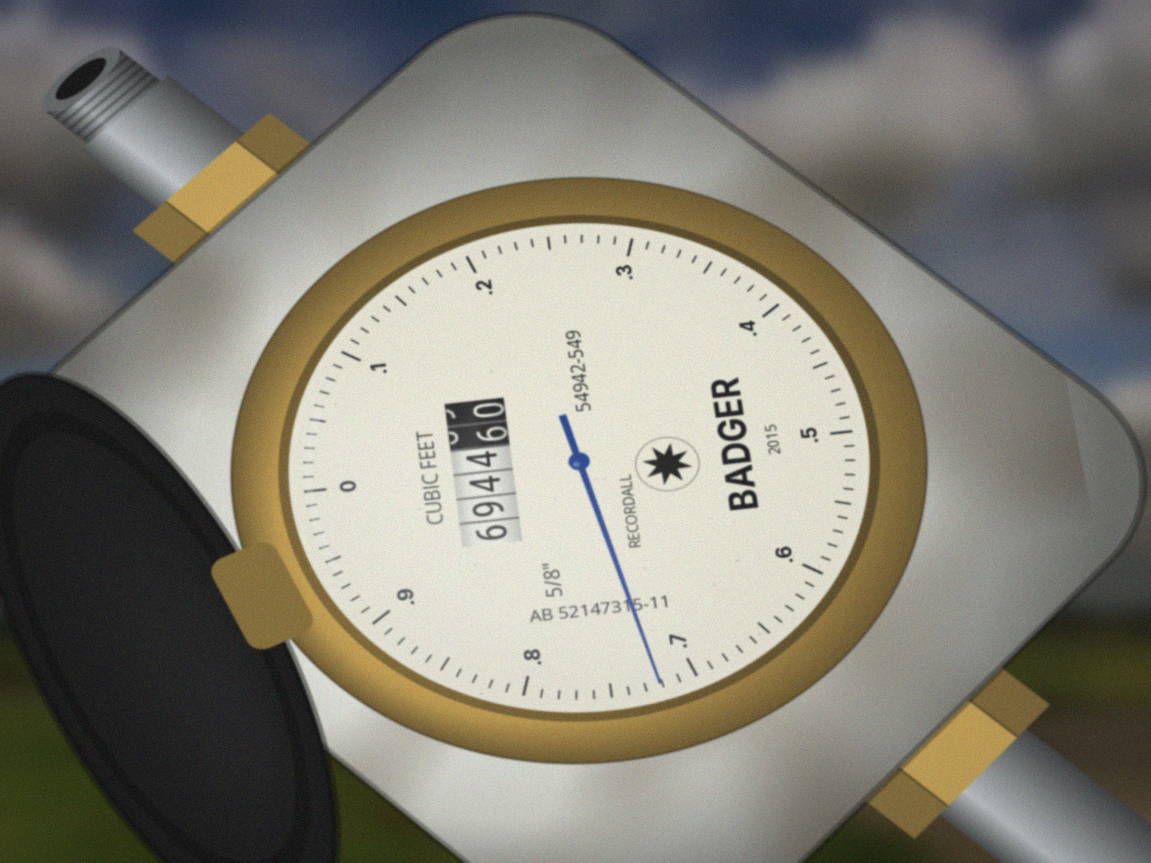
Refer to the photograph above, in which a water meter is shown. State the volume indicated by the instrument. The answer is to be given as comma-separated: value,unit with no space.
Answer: 694459.72,ft³
